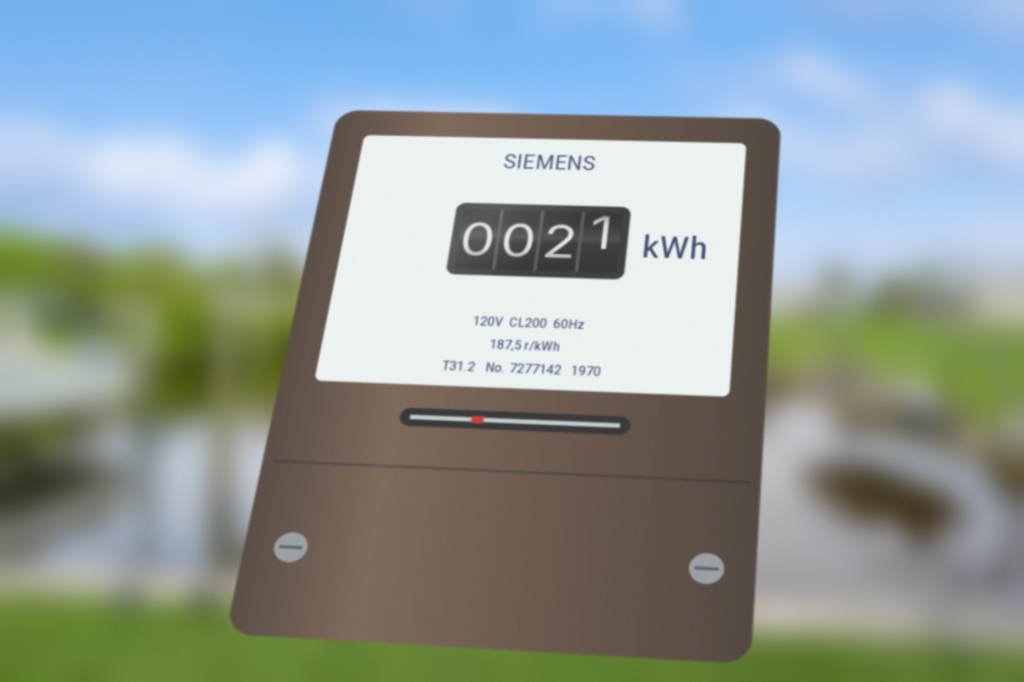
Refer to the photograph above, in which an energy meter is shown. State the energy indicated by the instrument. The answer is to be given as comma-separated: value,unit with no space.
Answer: 21,kWh
